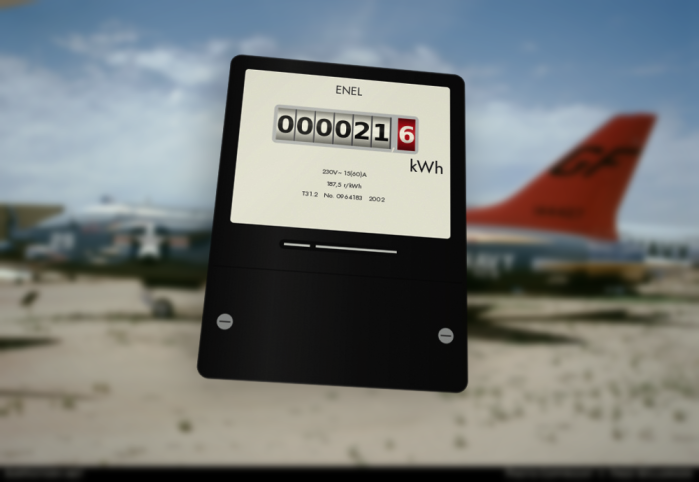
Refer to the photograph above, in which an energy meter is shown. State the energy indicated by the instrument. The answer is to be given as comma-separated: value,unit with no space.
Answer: 21.6,kWh
